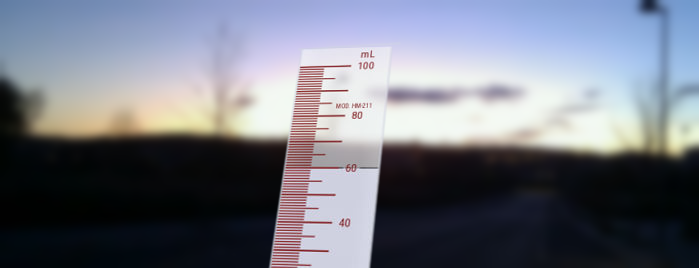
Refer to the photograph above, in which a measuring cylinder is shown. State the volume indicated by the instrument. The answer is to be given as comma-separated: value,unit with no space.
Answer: 60,mL
